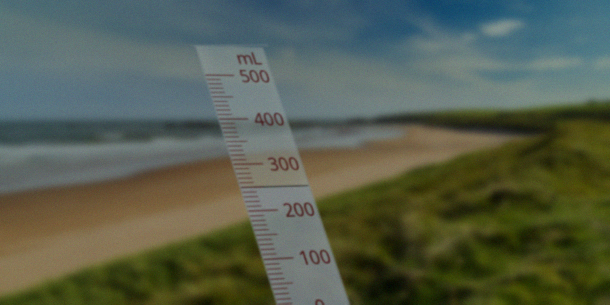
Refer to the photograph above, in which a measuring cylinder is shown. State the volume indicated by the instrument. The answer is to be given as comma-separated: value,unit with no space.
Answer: 250,mL
